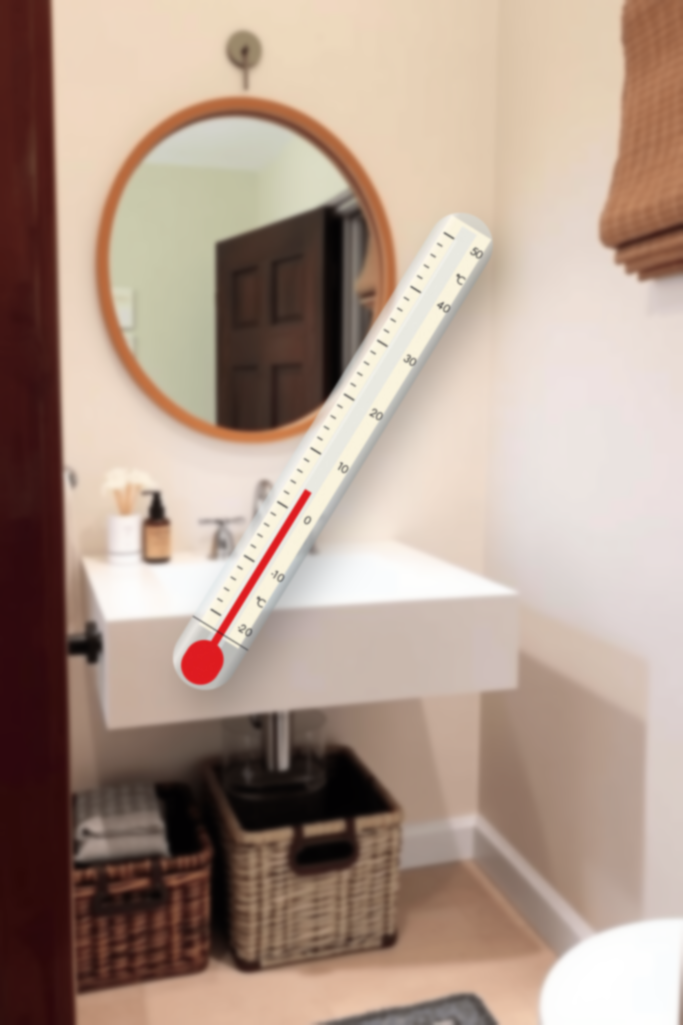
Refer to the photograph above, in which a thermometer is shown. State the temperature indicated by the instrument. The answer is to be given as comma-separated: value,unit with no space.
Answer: 4,°C
